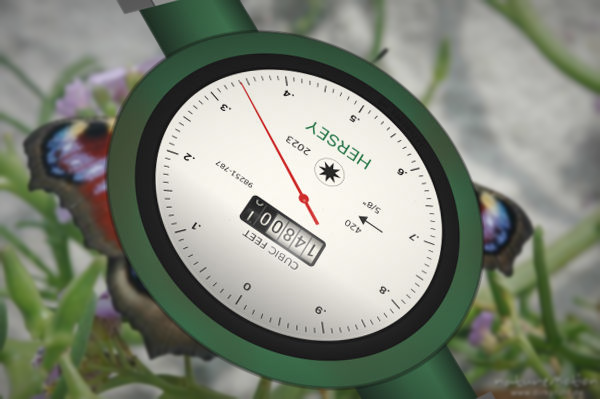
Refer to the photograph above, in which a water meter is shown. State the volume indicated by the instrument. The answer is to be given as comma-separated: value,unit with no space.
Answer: 148001.34,ft³
